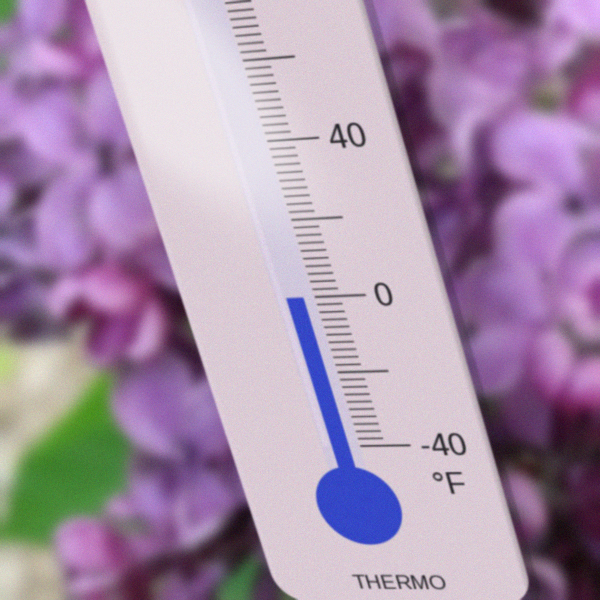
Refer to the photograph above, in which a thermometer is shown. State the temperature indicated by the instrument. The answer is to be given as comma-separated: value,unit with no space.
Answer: 0,°F
